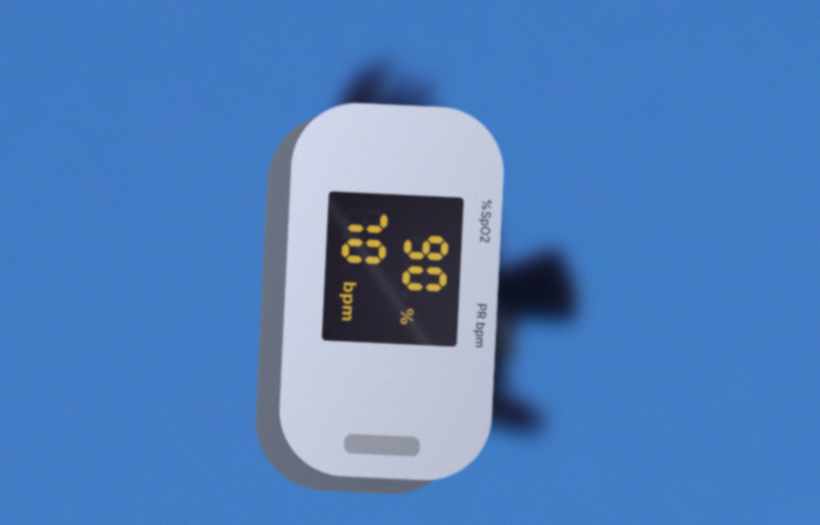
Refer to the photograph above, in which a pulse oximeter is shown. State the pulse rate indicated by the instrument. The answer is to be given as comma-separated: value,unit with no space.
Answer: 70,bpm
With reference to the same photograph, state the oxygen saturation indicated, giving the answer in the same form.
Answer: 90,%
